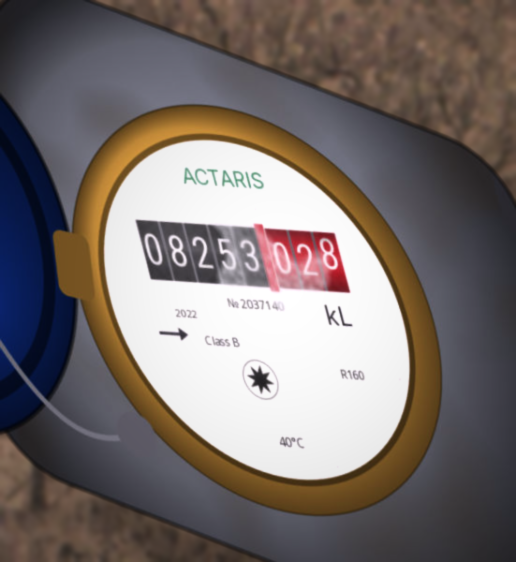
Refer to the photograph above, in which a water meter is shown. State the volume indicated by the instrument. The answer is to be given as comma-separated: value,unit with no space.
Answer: 8253.028,kL
